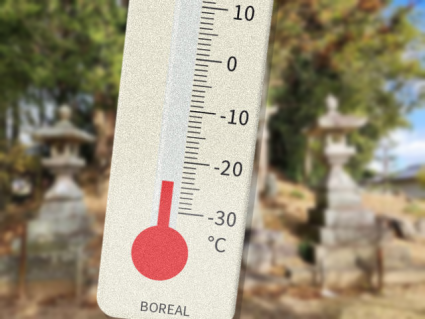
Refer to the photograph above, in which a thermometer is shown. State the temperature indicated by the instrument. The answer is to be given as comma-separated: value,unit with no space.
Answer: -24,°C
